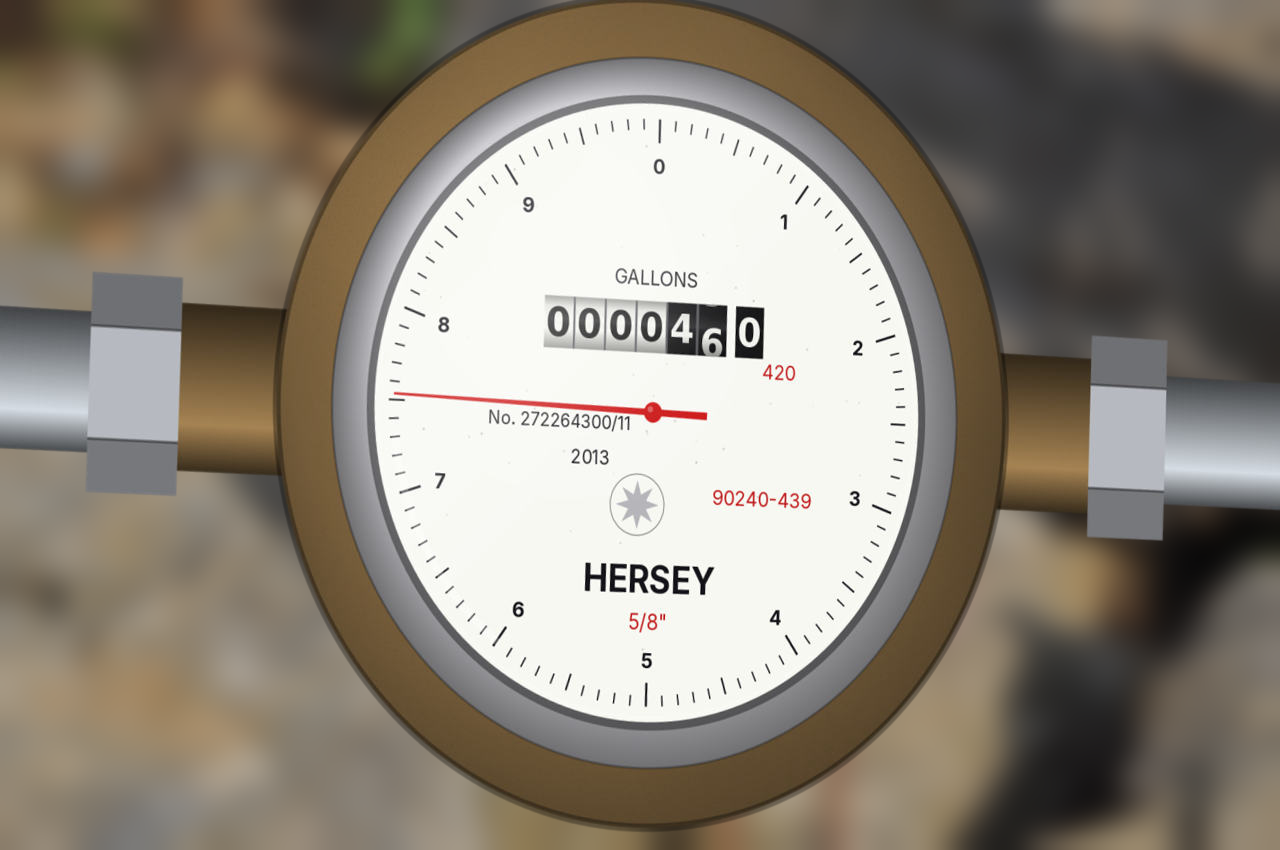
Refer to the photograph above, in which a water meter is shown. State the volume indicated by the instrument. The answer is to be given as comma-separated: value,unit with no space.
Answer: 457.5,gal
